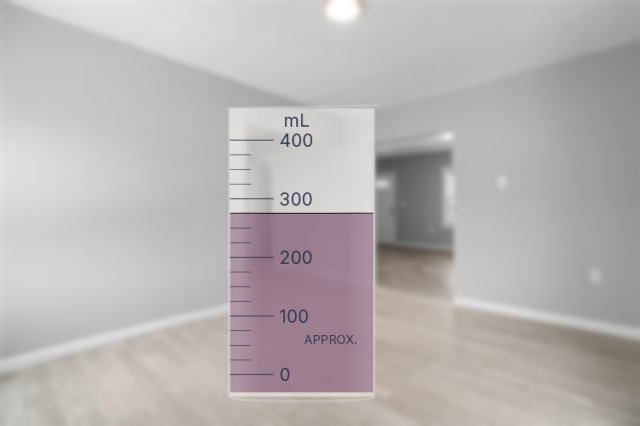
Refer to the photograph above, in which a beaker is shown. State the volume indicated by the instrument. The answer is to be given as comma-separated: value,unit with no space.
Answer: 275,mL
